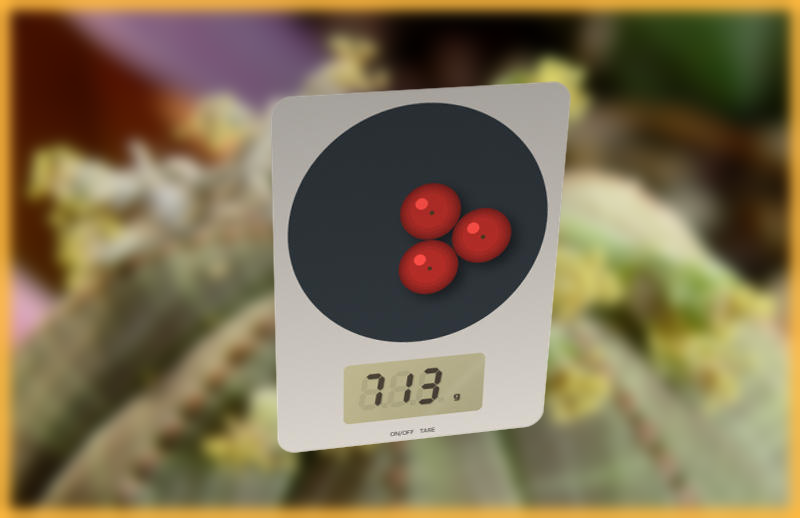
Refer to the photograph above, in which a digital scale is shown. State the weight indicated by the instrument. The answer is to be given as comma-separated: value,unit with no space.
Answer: 713,g
